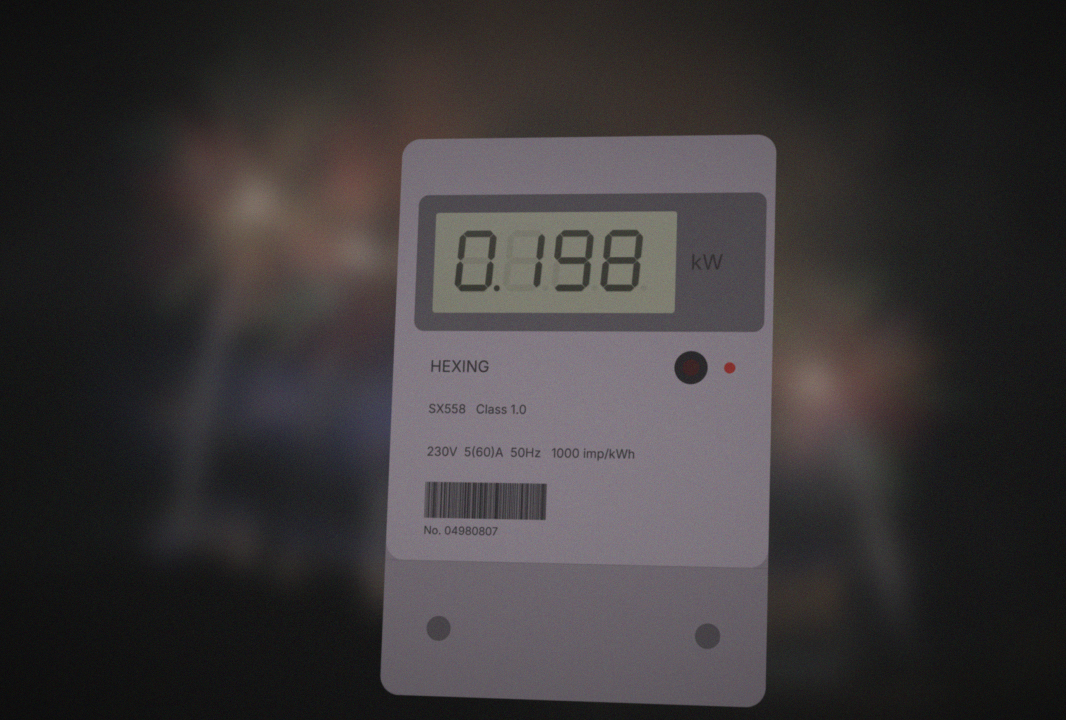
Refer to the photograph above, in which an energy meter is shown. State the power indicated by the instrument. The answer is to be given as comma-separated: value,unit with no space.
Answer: 0.198,kW
